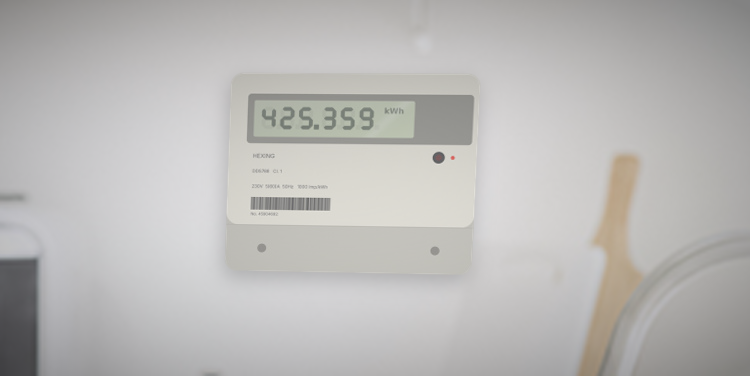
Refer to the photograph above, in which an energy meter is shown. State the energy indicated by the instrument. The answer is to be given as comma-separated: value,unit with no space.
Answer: 425.359,kWh
